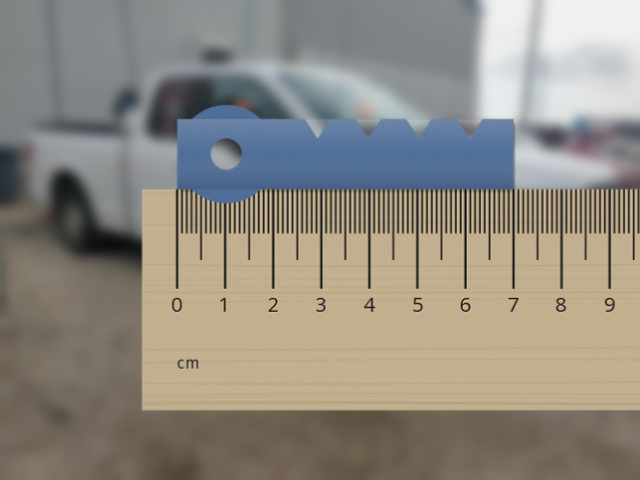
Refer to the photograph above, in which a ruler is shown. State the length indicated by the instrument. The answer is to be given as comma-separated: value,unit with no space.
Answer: 7,cm
